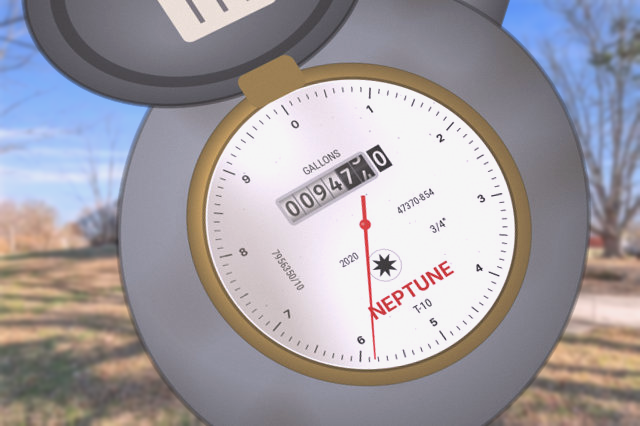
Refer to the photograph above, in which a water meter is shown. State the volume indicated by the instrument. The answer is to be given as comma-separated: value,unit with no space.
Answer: 94735.8,gal
